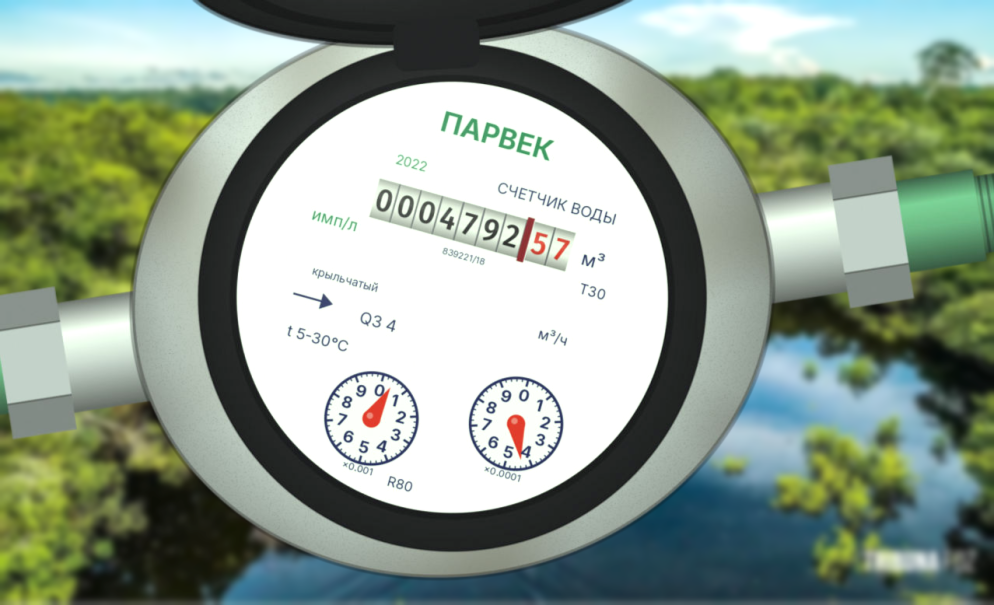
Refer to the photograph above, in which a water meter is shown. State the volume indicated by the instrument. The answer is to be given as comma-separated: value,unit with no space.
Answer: 4792.5704,m³
